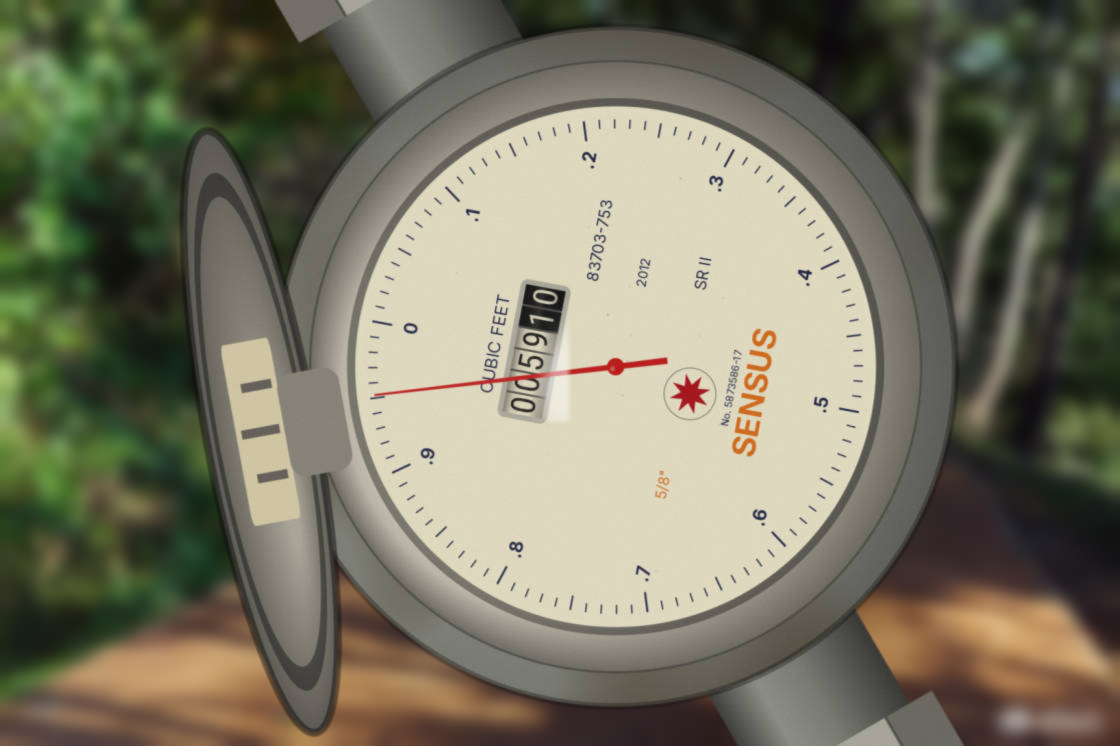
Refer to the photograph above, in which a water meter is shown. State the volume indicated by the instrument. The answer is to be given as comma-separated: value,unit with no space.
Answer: 5909.95,ft³
